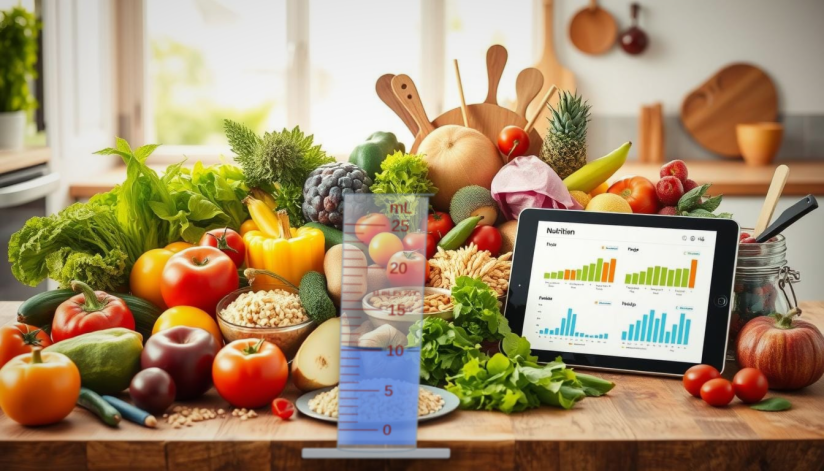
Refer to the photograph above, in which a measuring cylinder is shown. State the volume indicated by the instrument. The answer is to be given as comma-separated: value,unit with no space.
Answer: 10,mL
